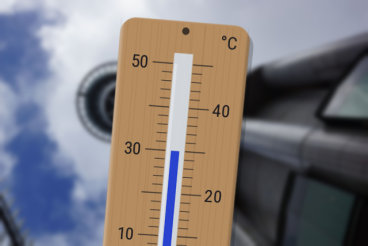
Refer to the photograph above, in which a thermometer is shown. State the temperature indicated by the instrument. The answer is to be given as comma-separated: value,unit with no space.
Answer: 30,°C
